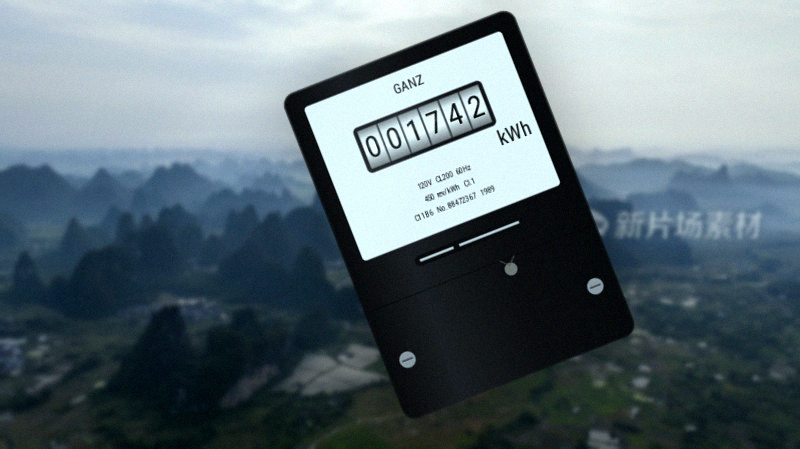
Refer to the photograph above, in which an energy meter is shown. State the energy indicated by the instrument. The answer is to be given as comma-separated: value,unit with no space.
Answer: 1742,kWh
